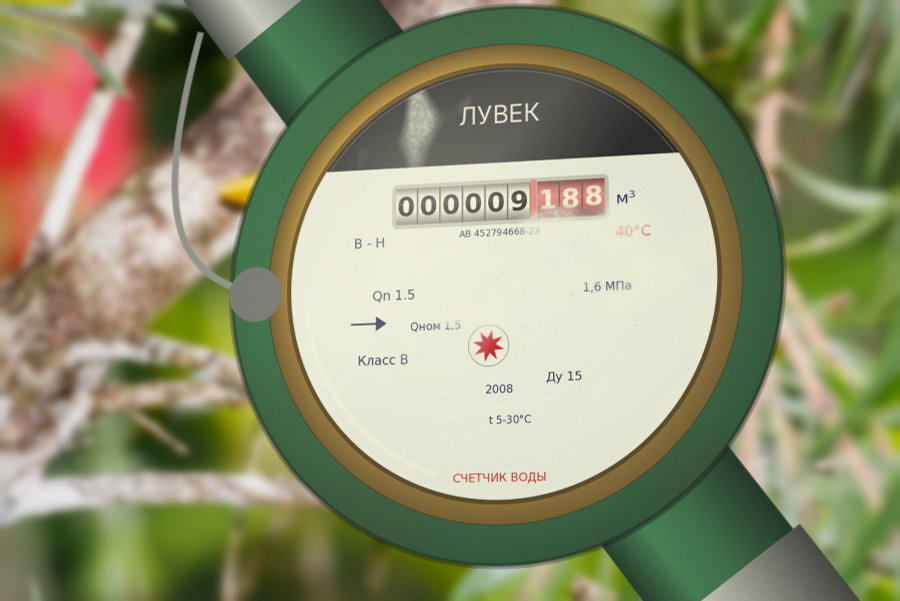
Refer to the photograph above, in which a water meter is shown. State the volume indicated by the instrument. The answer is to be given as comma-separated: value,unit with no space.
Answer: 9.188,m³
